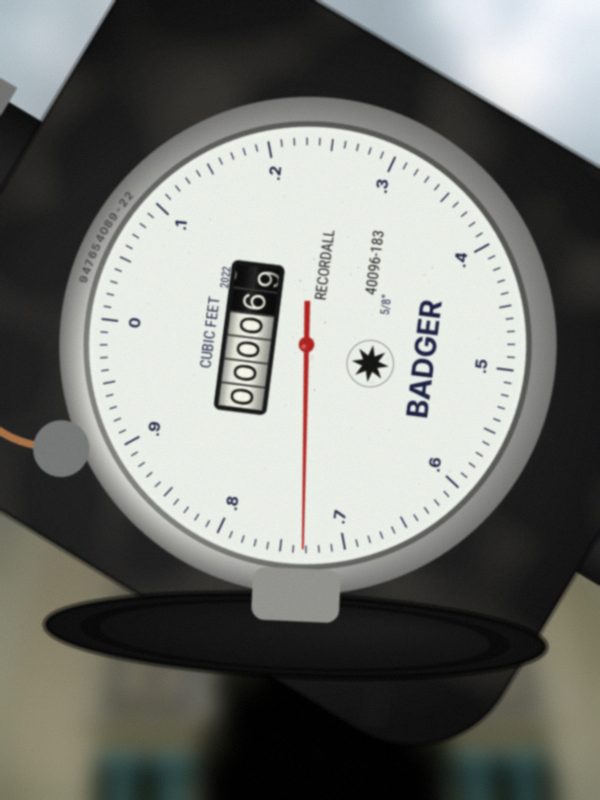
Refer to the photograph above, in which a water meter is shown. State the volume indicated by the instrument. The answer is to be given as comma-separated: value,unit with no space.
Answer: 68.73,ft³
